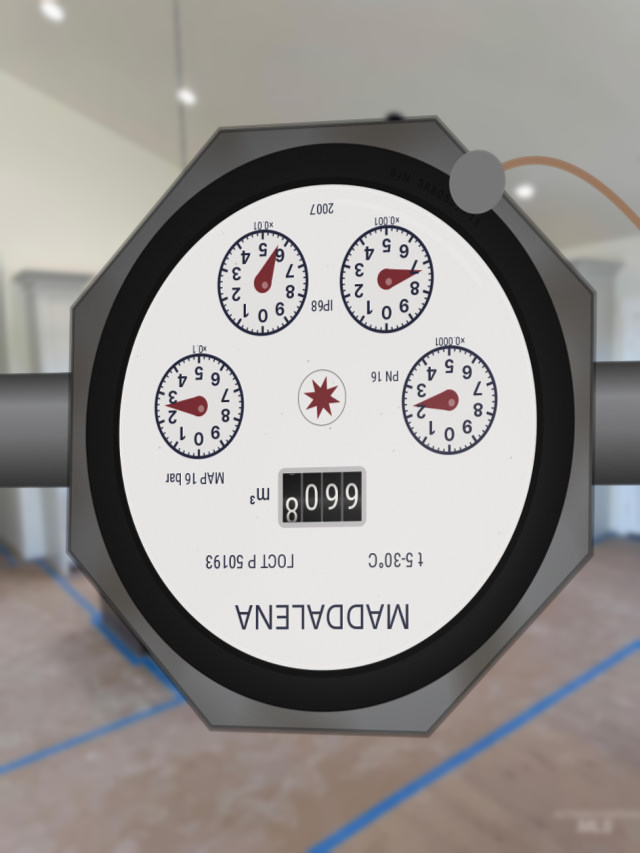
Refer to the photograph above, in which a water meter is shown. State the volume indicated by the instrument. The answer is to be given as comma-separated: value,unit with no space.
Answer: 6608.2572,m³
